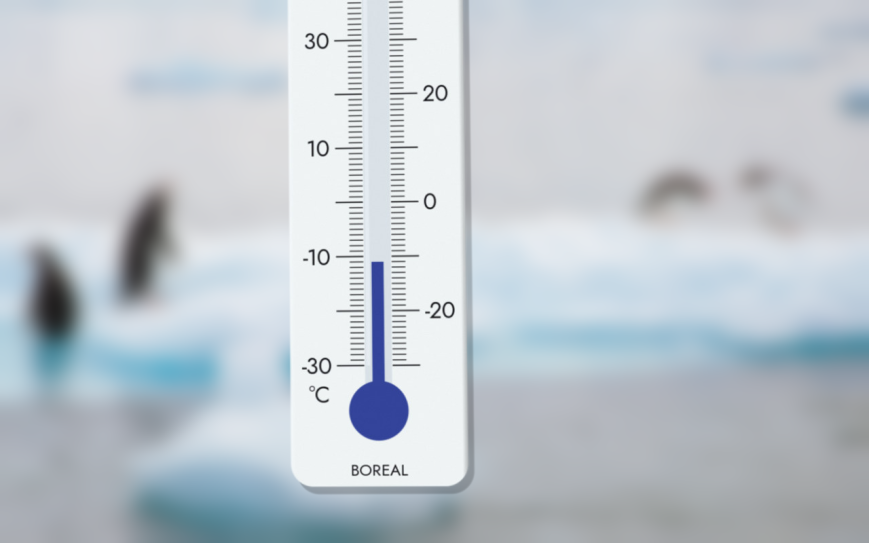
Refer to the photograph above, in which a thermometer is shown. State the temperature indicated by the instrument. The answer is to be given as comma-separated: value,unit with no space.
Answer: -11,°C
